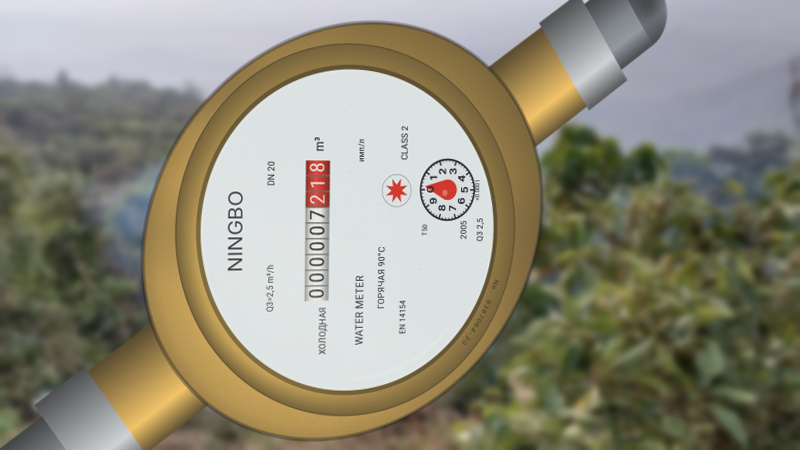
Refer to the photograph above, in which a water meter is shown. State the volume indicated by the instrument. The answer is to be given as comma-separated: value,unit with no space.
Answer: 7.2180,m³
